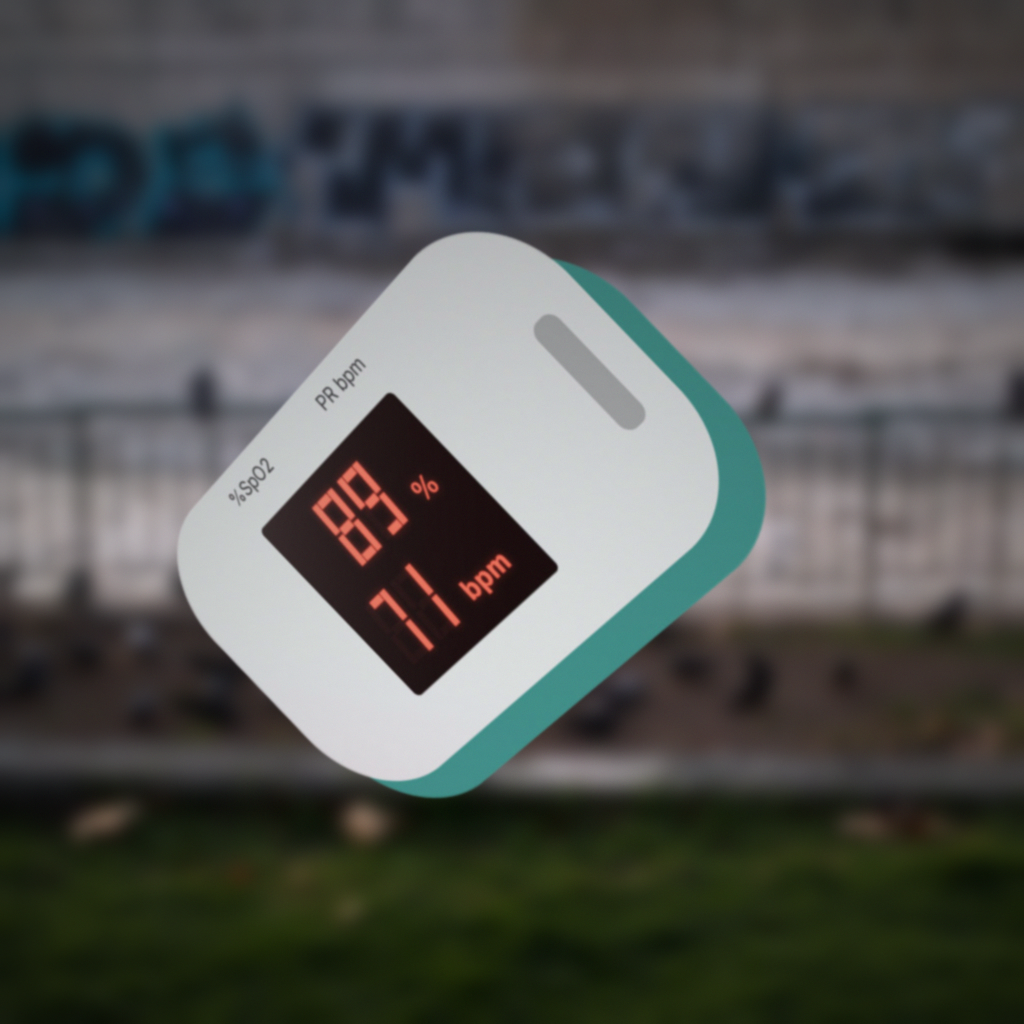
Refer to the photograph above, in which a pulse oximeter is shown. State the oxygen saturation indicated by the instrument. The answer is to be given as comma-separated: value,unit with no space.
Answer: 89,%
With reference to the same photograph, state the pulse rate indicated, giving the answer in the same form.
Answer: 71,bpm
